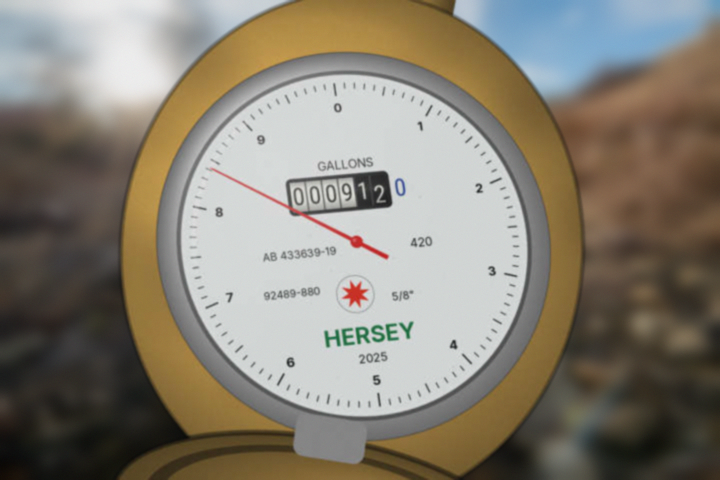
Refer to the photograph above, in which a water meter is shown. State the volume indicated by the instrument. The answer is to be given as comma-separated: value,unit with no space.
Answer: 9118.4,gal
